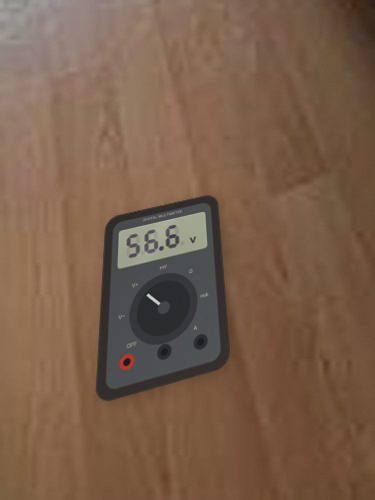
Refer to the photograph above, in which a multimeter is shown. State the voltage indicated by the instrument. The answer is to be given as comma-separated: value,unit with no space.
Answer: 56.6,V
